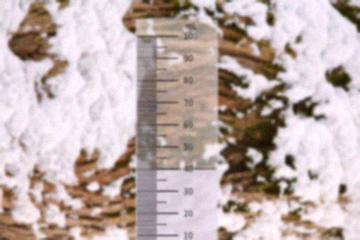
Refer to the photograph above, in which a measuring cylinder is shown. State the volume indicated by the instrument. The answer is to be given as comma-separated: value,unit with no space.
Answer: 40,mL
